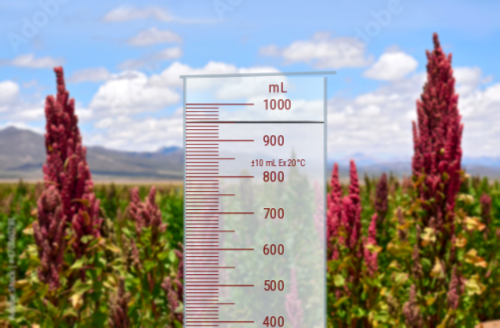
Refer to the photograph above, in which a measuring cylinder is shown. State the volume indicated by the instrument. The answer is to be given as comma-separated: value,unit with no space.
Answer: 950,mL
